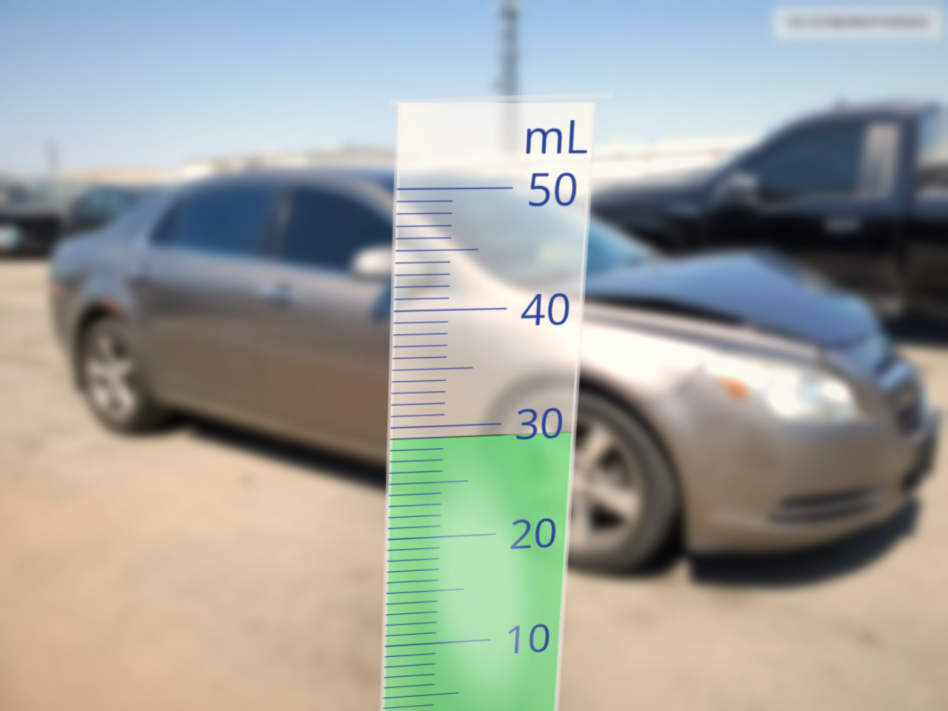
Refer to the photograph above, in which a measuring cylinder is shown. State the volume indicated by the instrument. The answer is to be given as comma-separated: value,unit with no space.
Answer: 29,mL
